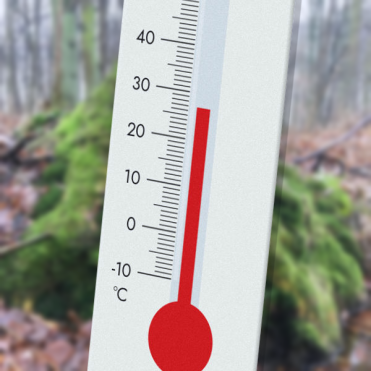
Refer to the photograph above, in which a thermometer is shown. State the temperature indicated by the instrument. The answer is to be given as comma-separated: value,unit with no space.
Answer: 27,°C
